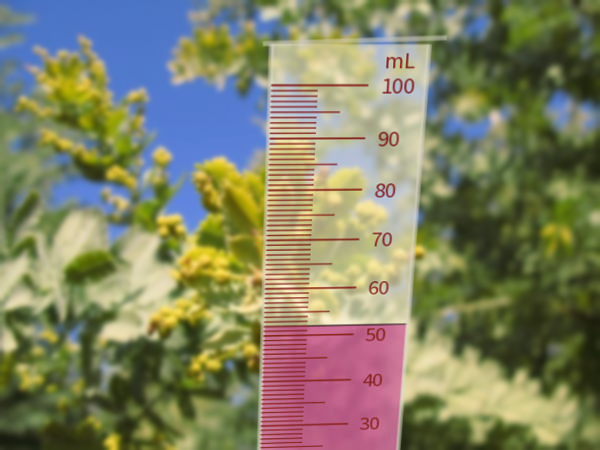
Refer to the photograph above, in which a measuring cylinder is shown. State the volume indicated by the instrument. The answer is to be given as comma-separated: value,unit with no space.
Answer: 52,mL
